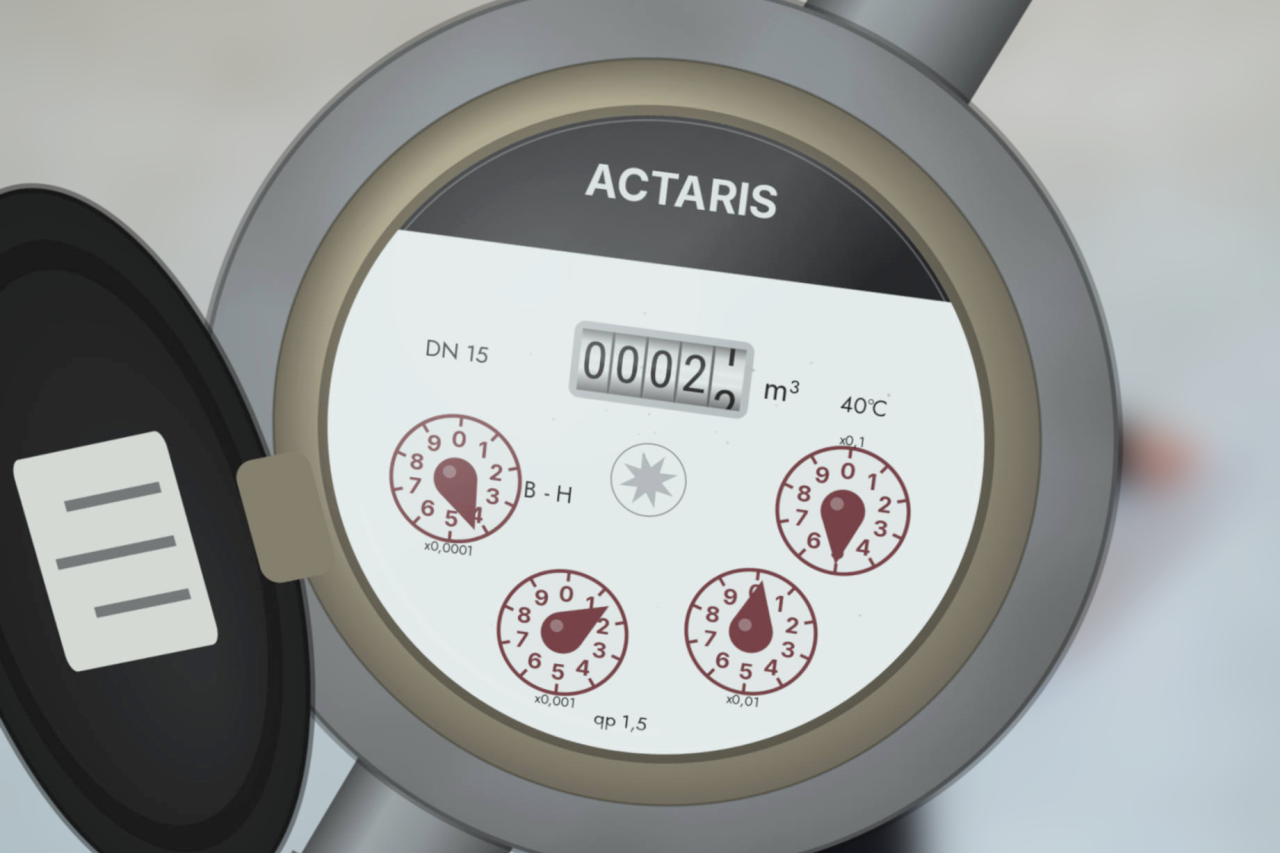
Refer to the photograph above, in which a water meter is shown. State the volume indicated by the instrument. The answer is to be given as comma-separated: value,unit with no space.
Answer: 21.5014,m³
